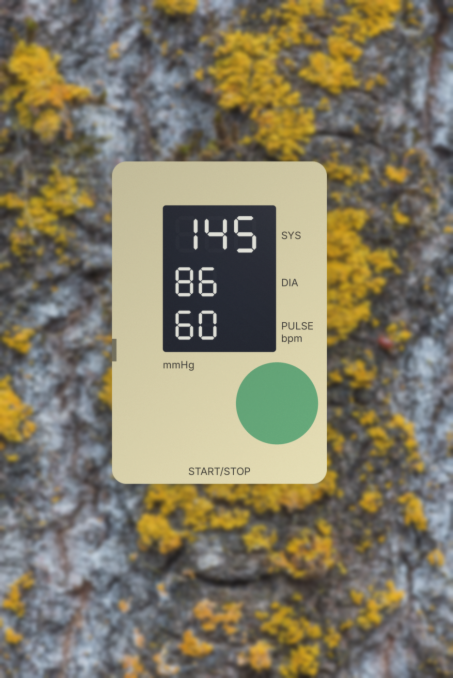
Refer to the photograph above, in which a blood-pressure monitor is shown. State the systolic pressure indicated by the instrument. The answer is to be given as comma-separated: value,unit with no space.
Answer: 145,mmHg
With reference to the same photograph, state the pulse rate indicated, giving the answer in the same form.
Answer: 60,bpm
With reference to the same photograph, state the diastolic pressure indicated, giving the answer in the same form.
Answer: 86,mmHg
